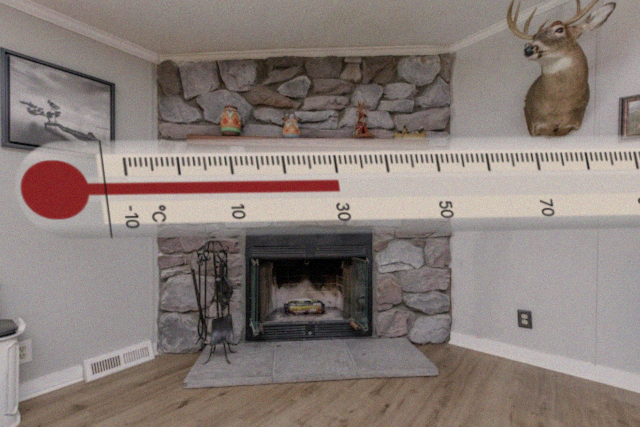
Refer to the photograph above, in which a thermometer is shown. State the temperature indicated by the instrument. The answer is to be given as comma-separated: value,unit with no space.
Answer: 30,°C
